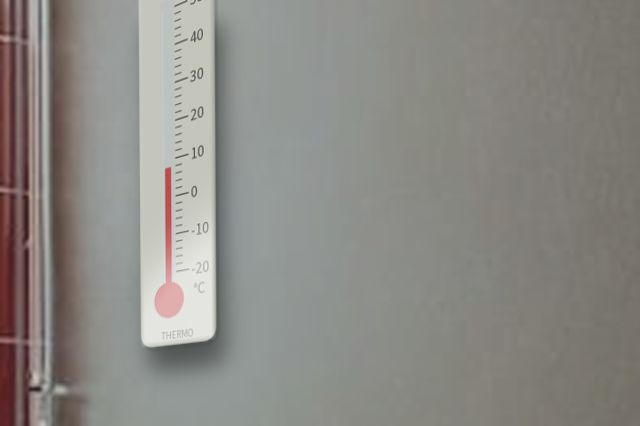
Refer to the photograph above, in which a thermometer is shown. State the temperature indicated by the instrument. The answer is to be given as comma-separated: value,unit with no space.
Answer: 8,°C
